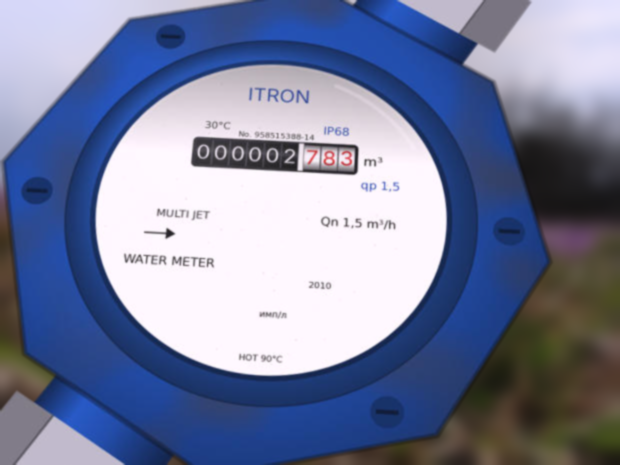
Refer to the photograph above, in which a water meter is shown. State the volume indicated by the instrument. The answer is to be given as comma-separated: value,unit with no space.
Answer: 2.783,m³
